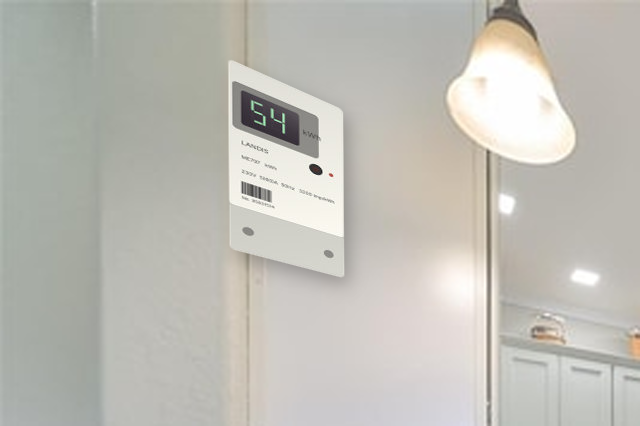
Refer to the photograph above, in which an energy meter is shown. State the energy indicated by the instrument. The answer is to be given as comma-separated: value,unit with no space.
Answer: 54,kWh
